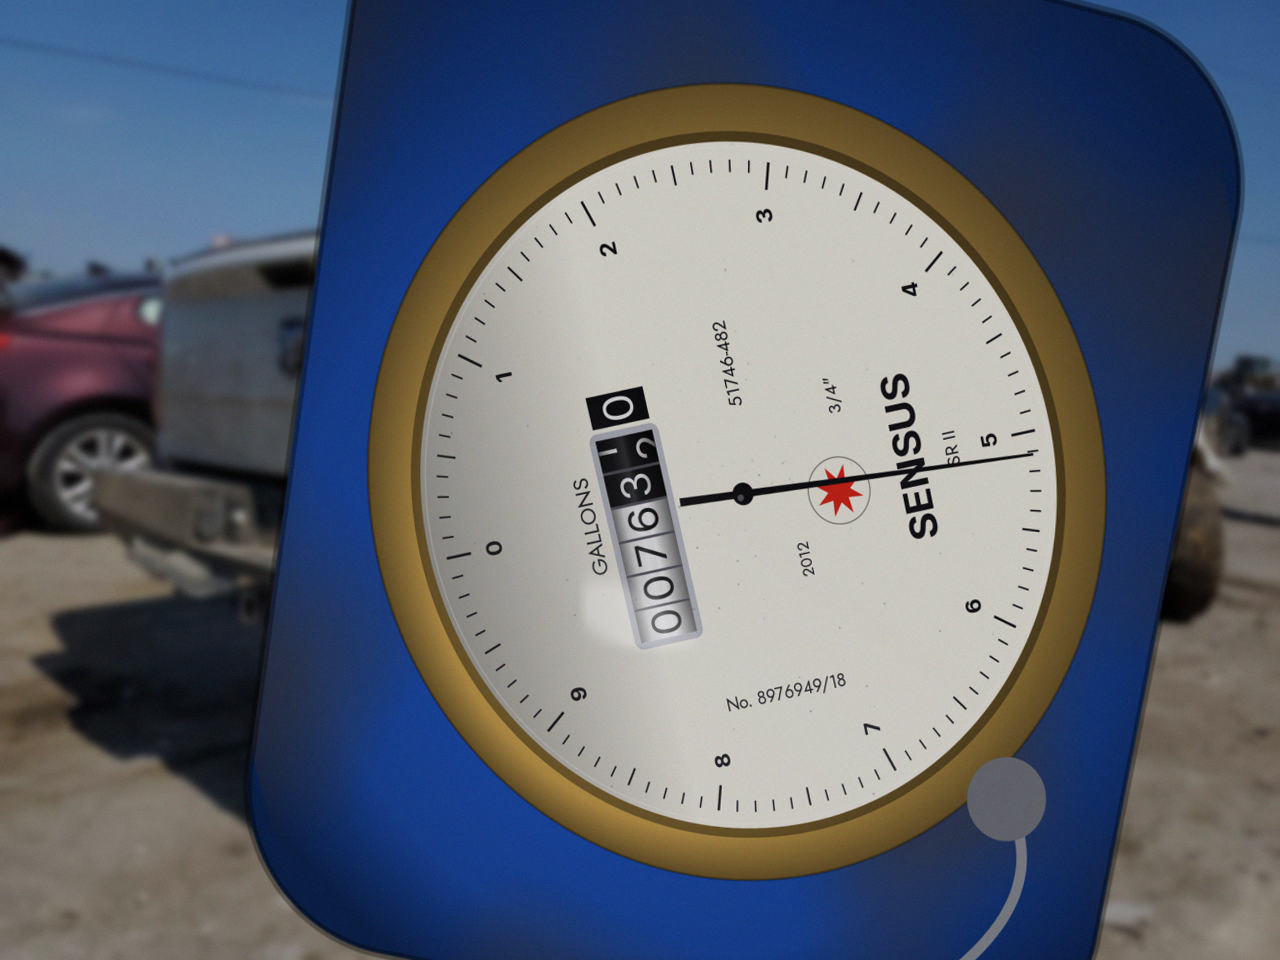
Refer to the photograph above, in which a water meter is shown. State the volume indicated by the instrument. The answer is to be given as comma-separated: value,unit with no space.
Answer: 76315.1,gal
